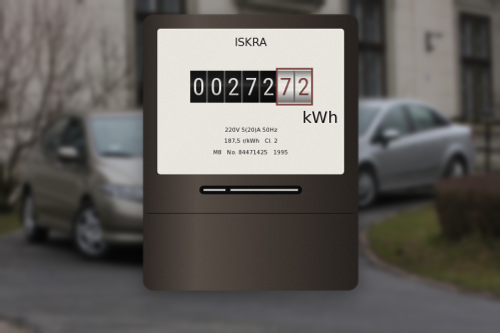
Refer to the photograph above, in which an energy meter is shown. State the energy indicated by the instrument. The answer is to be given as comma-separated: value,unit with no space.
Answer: 272.72,kWh
